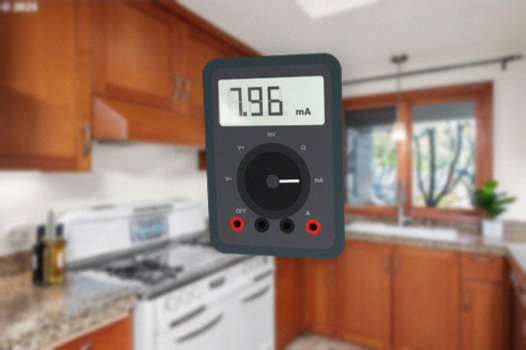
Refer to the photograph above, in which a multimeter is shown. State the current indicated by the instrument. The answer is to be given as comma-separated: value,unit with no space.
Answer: 7.96,mA
